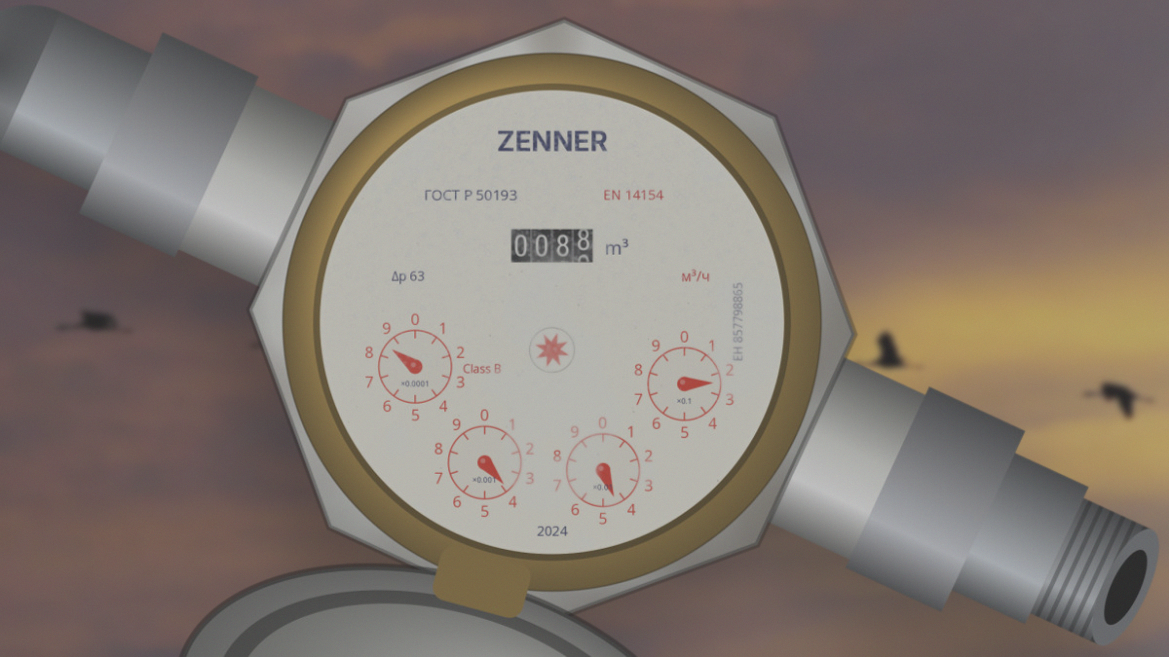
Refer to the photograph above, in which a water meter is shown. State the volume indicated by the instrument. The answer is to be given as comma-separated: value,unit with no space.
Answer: 88.2438,m³
